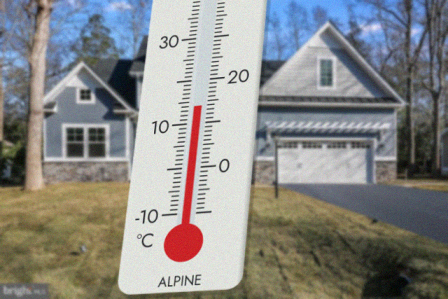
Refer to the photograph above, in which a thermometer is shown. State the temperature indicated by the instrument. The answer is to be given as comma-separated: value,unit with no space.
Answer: 14,°C
